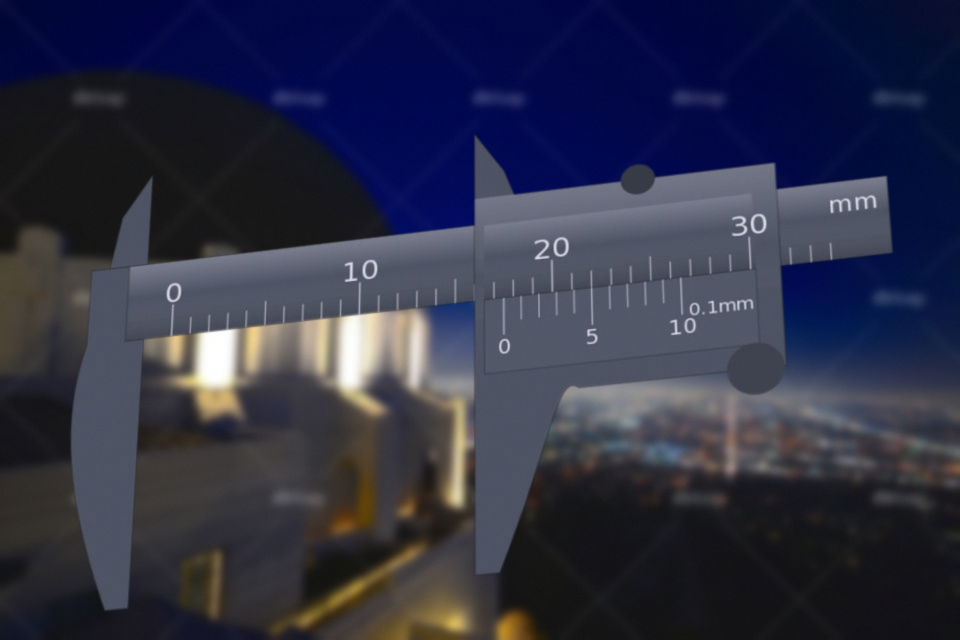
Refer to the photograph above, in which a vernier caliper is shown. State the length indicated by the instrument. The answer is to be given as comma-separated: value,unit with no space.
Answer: 17.5,mm
